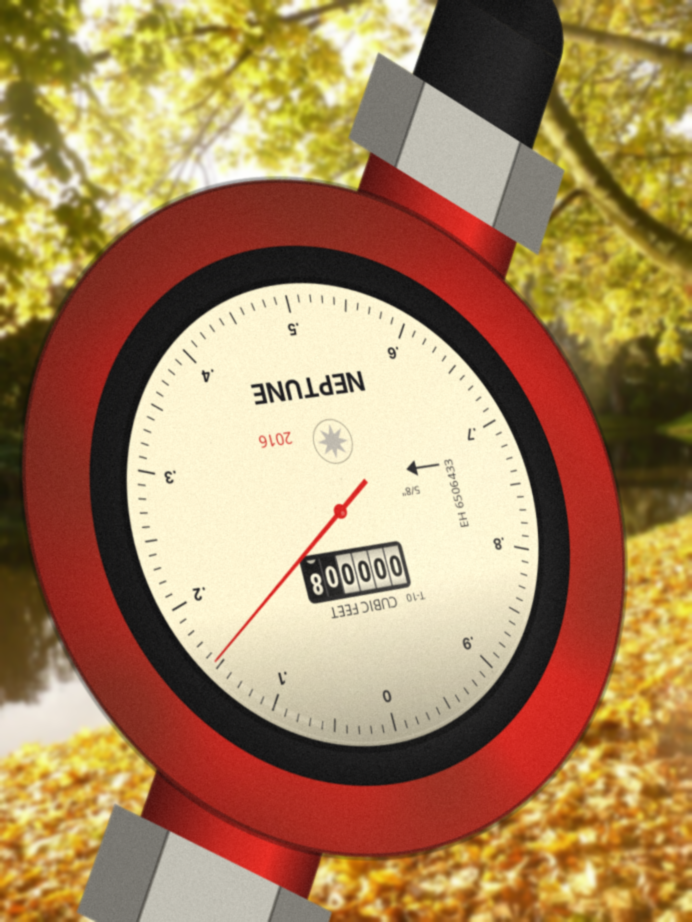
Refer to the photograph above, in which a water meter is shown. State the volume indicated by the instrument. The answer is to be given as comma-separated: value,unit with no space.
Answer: 8.15,ft³
